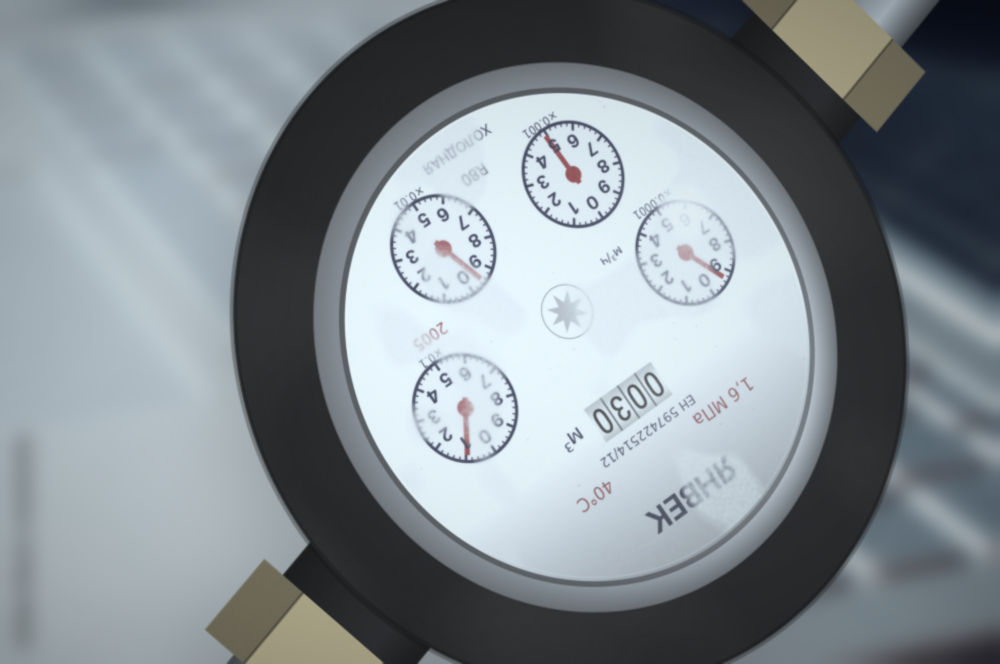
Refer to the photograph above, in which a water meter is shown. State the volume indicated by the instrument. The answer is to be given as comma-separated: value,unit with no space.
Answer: 30.0949,m³
